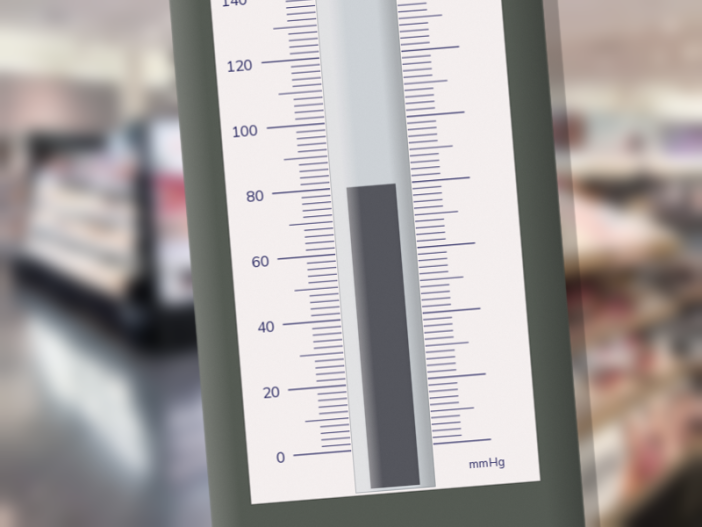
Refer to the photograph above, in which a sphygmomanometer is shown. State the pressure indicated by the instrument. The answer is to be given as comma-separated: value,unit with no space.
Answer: 80,mmHg
